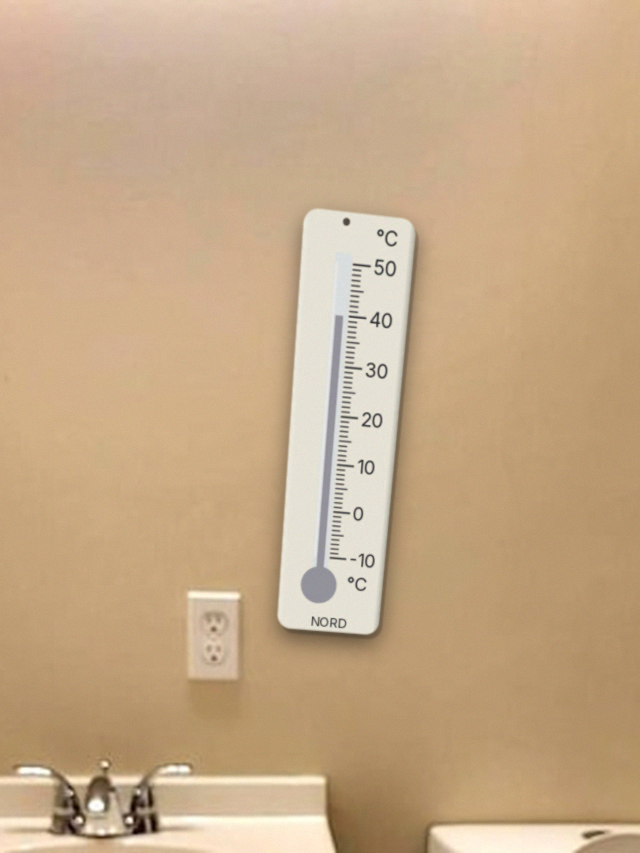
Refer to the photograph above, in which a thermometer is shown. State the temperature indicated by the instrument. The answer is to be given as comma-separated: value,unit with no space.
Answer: 40,°C
